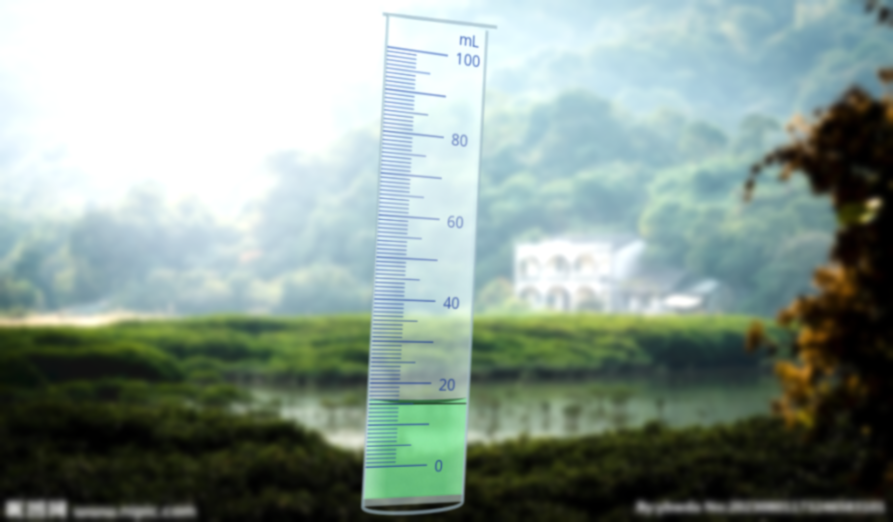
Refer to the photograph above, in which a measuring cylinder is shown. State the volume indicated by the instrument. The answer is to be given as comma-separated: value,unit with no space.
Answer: 15,mL
